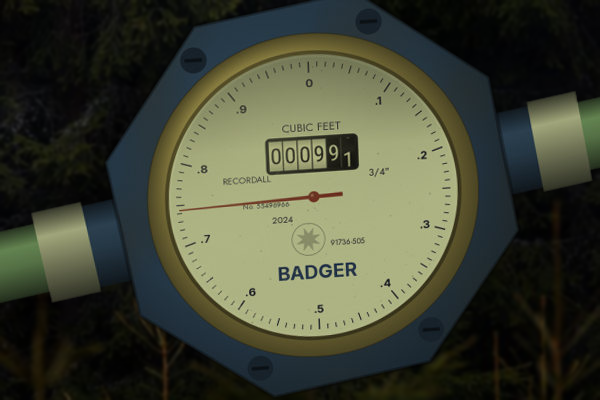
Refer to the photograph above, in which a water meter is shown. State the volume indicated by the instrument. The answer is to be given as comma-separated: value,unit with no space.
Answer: 990.74,ft³
